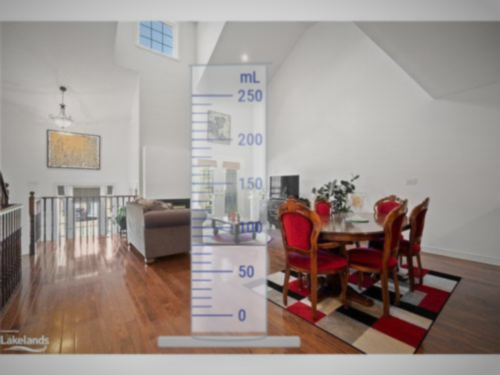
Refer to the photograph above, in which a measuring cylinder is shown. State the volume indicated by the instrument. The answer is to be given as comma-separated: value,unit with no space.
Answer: 80,mL
